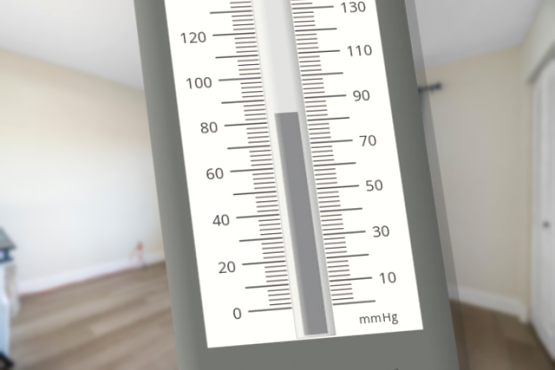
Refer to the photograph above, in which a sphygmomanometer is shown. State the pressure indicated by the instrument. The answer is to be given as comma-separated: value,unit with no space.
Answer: 84,mmHg
